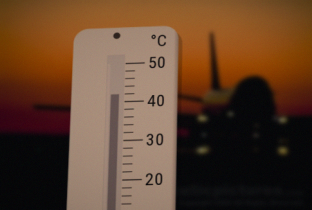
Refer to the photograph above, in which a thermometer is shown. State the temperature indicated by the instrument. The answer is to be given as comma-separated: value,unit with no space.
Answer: 42,°C
